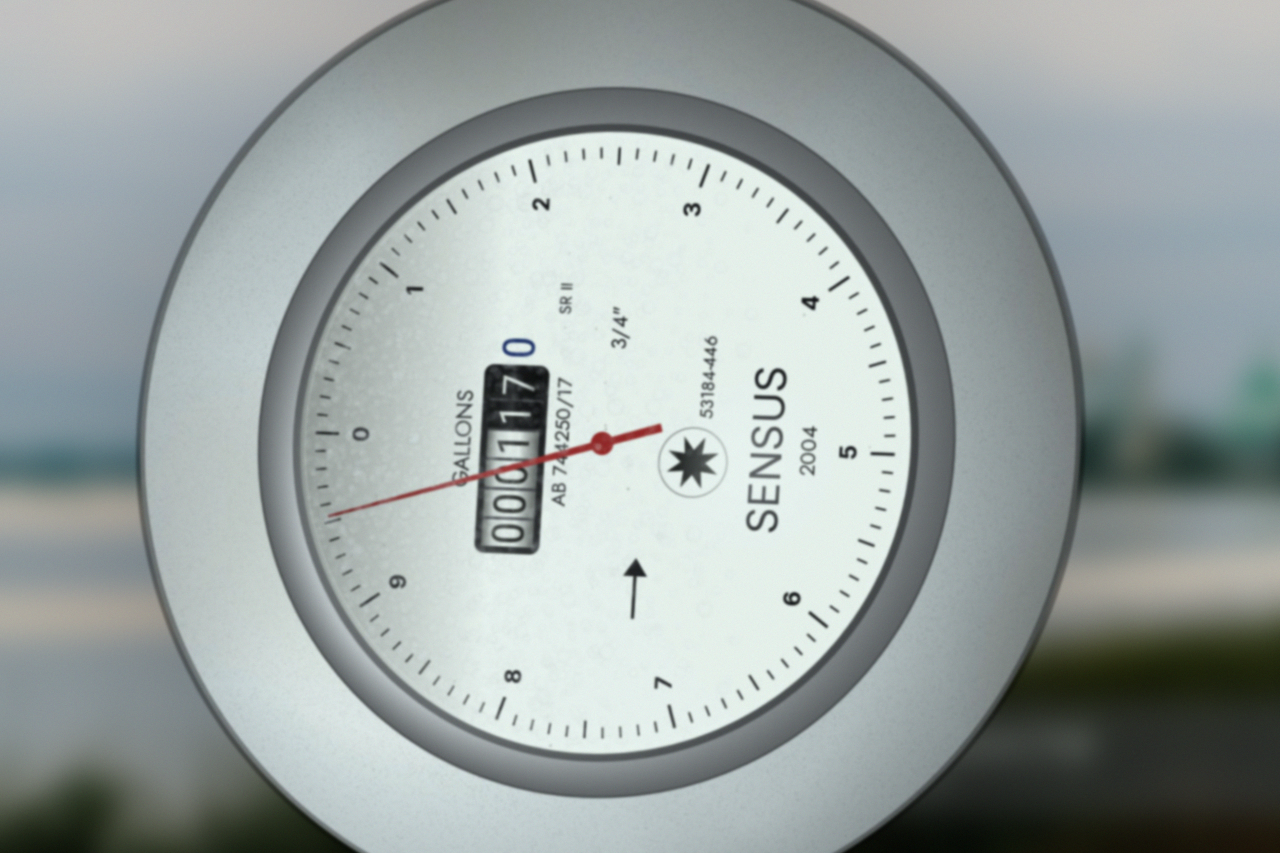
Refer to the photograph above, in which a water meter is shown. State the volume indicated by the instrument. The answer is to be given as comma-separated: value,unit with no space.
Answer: 1169.5,gal
